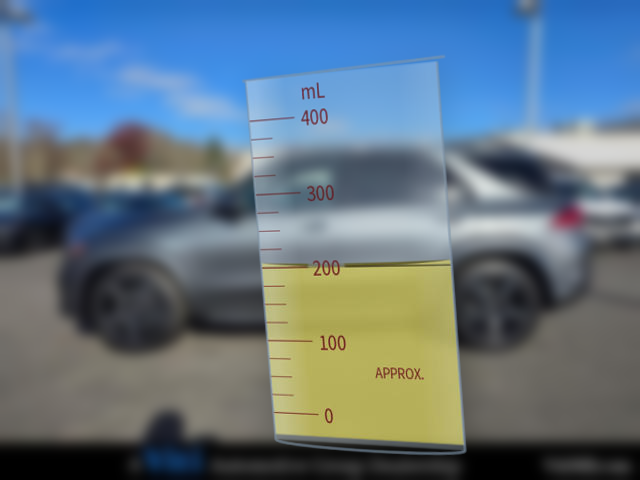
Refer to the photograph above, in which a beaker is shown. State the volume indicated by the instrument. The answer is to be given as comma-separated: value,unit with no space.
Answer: 200,mL
